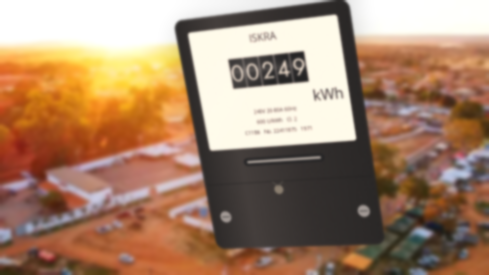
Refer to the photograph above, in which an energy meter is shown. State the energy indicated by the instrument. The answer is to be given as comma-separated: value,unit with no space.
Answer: 249,kWh
